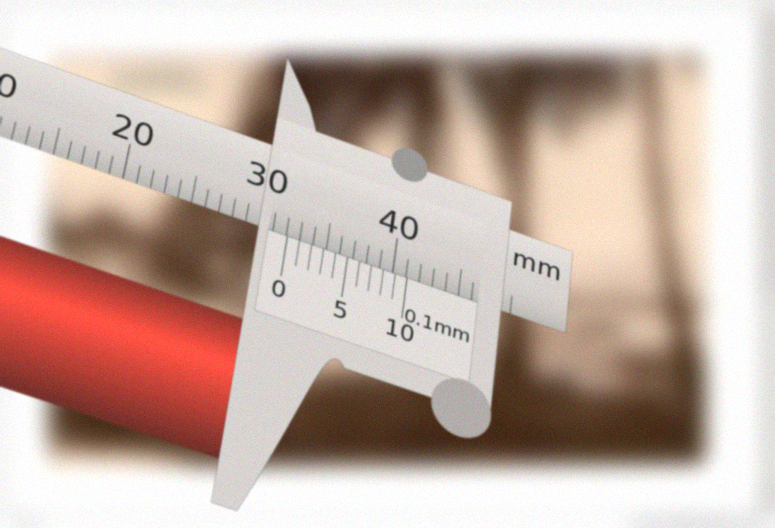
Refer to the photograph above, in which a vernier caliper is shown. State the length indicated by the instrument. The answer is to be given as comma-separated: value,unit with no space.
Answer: 32.1,mm
